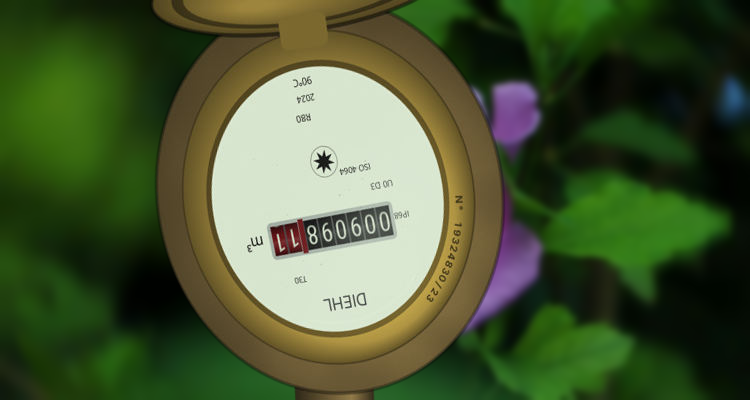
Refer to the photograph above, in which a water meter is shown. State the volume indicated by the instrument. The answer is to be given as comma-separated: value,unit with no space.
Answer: 9098.11,m³
